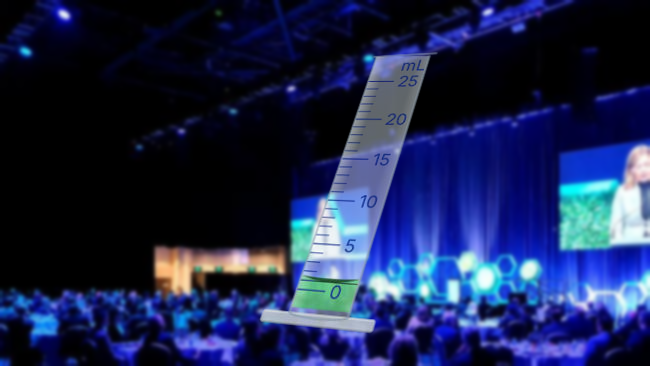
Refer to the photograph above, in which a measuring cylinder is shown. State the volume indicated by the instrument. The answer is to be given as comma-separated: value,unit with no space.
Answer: 1,mL
